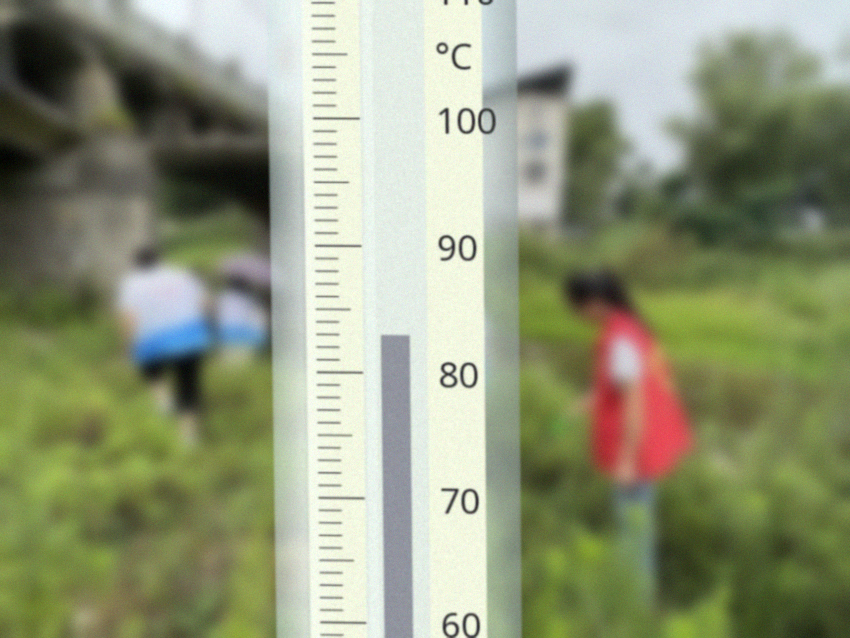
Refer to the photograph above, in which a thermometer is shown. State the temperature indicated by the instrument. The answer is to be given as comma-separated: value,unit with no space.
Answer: 83,°C
